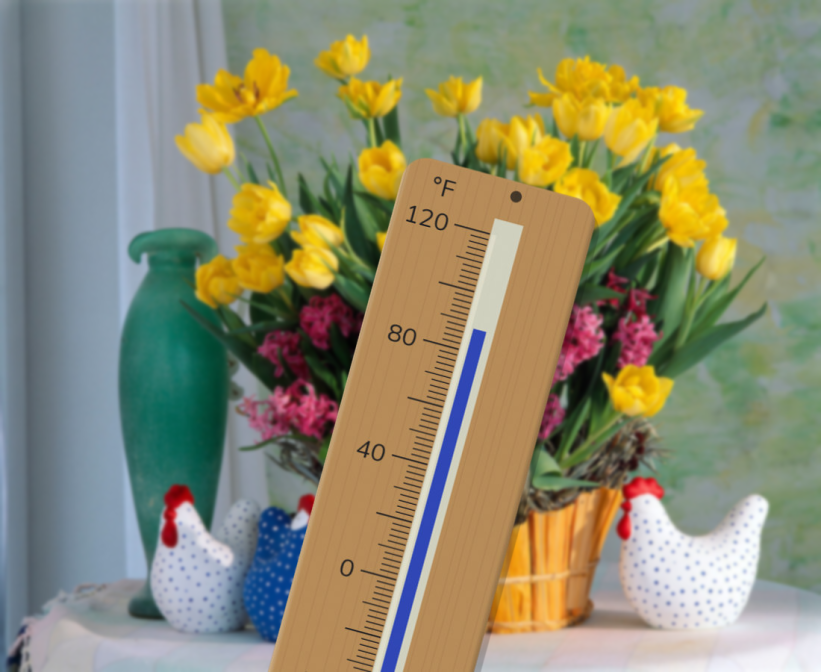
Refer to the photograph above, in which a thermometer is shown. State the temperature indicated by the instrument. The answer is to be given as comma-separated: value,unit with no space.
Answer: 88,°F
